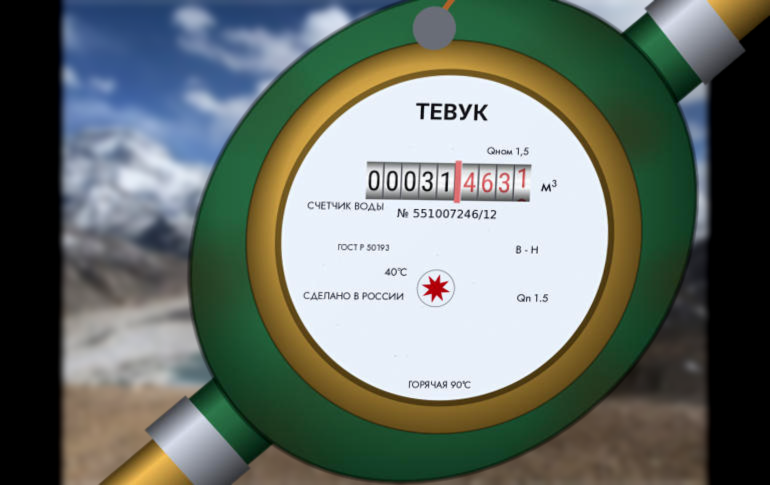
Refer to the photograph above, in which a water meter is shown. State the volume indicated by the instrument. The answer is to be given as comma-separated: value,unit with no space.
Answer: 31.4631,m³
